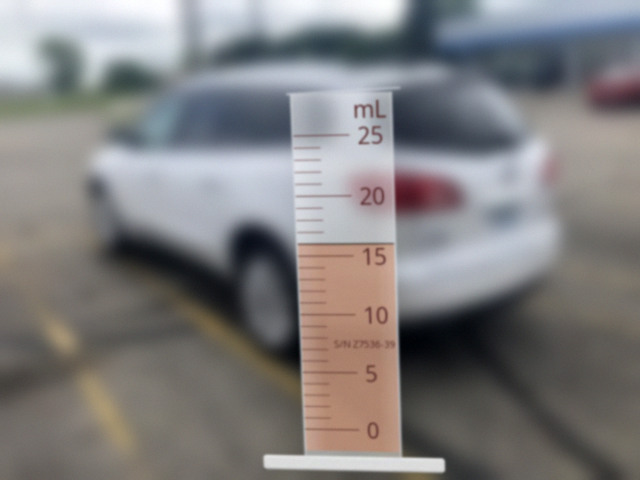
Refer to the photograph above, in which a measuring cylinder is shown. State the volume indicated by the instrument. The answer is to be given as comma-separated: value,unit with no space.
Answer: 16,mL
